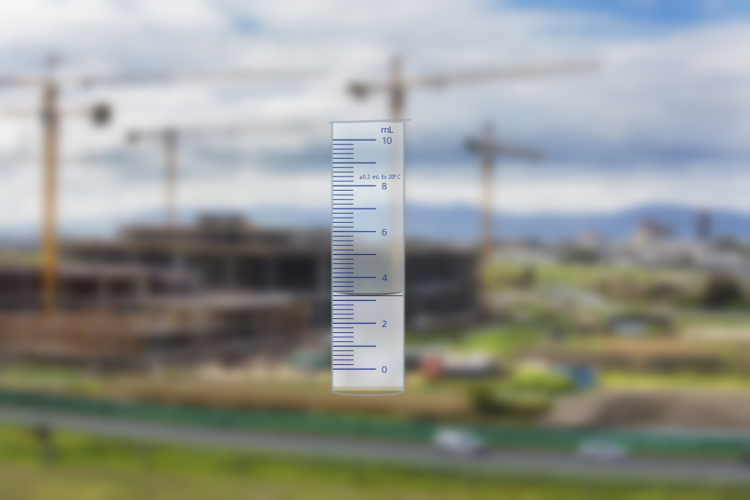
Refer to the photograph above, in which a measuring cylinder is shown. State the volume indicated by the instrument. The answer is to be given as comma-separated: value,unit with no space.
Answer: 3.2,mL
